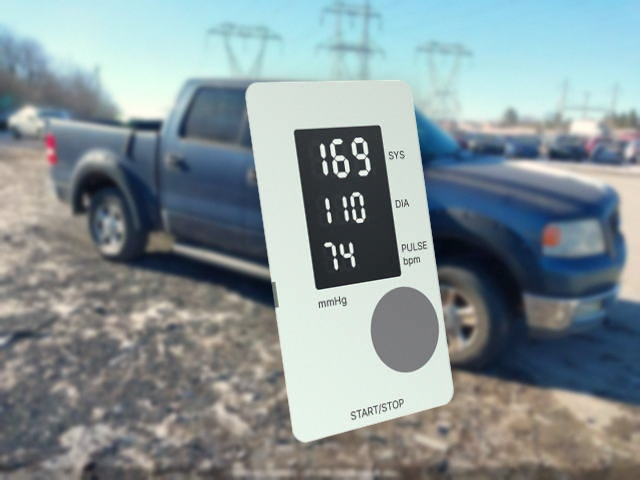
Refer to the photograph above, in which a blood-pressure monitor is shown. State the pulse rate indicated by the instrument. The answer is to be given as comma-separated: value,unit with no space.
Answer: 74,bpm
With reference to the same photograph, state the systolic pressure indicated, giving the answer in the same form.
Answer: 169,mmHg
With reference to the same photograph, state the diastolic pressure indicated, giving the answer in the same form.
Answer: 110,mmHg
